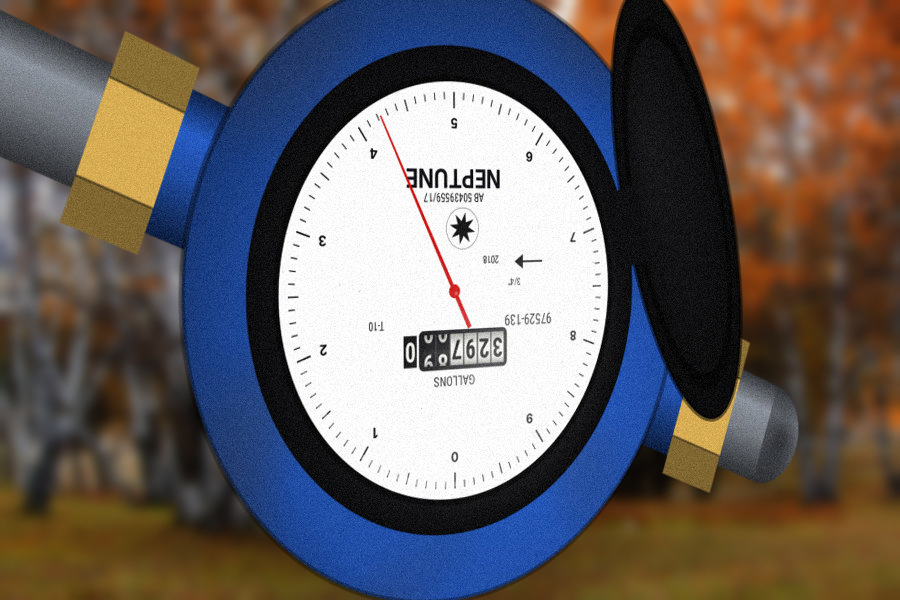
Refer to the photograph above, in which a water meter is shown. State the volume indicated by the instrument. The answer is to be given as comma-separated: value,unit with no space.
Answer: 3297894.2,gal
